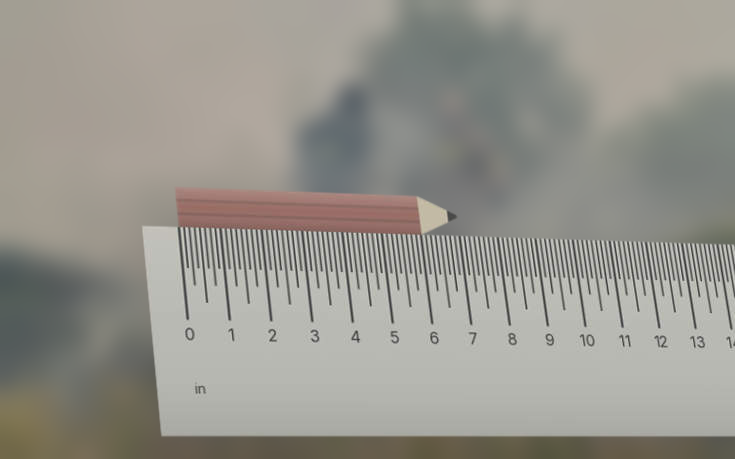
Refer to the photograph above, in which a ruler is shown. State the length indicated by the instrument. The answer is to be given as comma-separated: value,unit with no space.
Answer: 7,in
